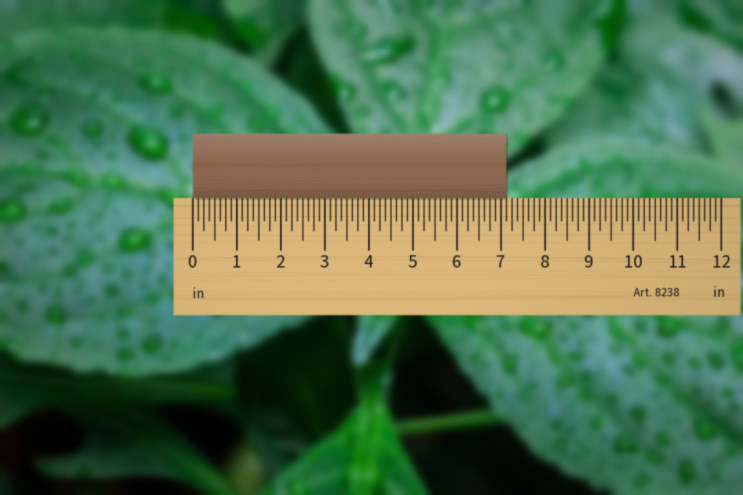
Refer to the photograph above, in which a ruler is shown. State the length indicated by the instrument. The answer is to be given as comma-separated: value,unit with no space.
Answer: 7.125,in
